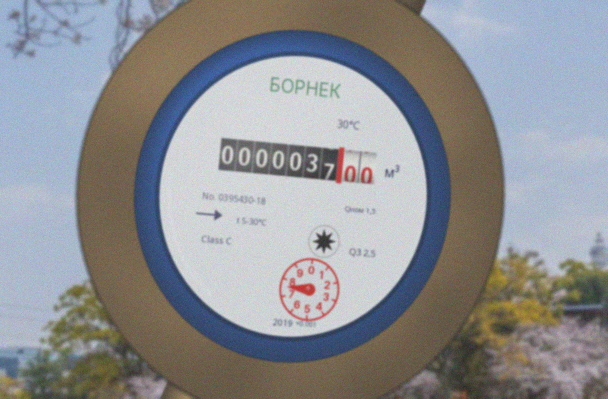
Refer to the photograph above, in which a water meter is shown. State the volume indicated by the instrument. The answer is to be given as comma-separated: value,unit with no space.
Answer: 36.997,m³
